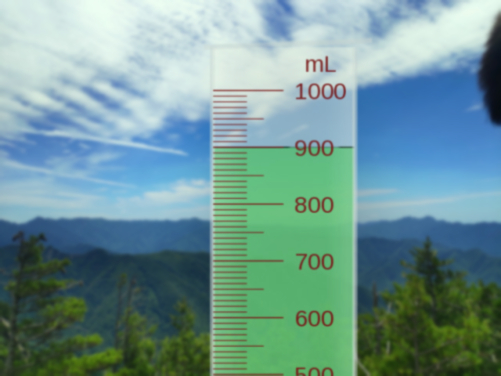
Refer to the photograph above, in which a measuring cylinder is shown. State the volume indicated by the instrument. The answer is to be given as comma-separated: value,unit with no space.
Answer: 900,mL
